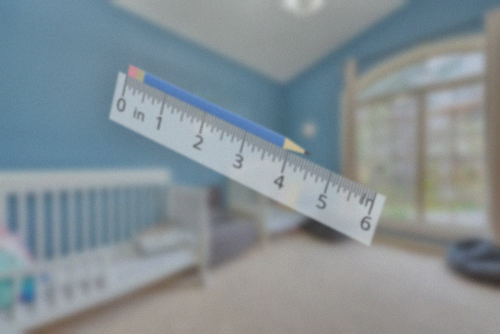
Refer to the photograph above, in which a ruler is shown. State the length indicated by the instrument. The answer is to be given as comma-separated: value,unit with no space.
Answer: 4.5,in
